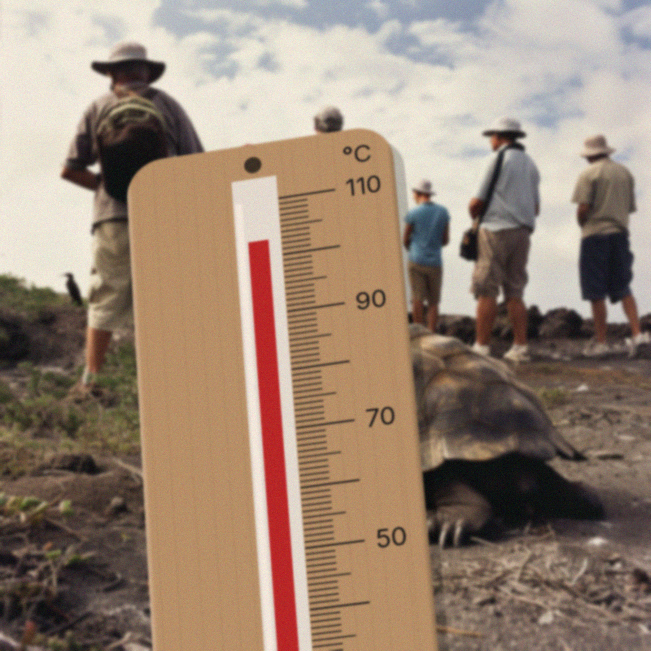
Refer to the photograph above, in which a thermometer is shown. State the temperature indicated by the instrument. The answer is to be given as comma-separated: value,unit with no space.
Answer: 103,°C
